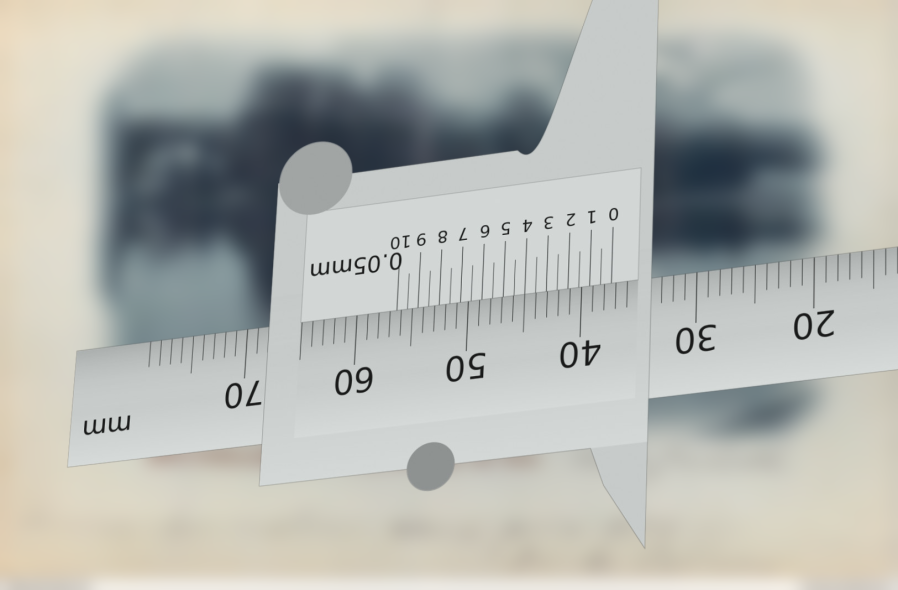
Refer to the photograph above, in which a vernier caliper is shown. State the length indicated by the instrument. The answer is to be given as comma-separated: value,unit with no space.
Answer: 37.4,mm
